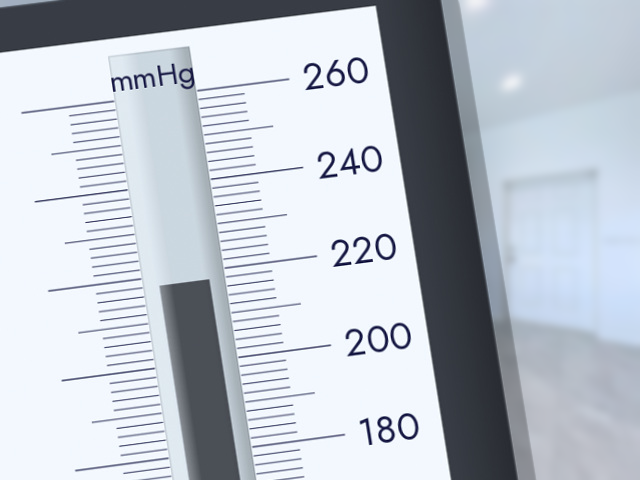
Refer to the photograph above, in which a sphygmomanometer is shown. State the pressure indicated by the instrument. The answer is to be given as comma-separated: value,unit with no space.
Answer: 218,mmHg
